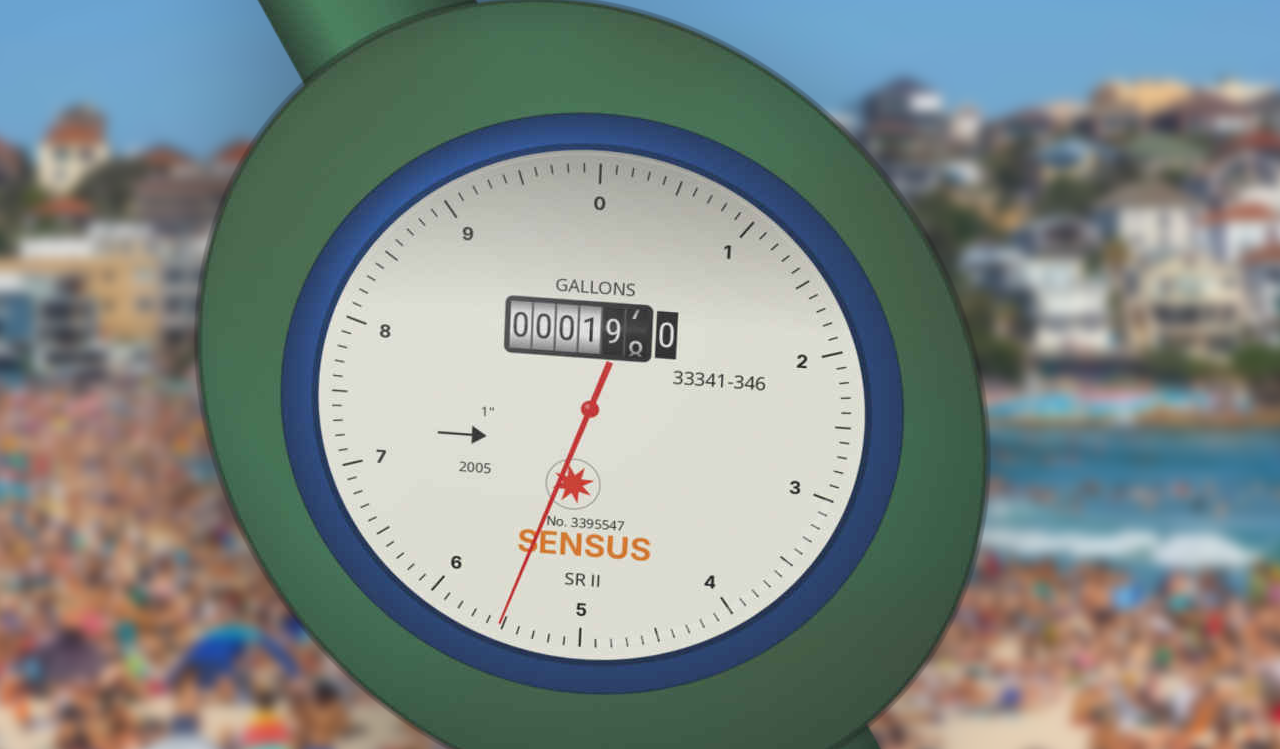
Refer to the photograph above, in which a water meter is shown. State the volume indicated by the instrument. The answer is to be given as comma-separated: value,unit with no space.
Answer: 1975.5,gal
